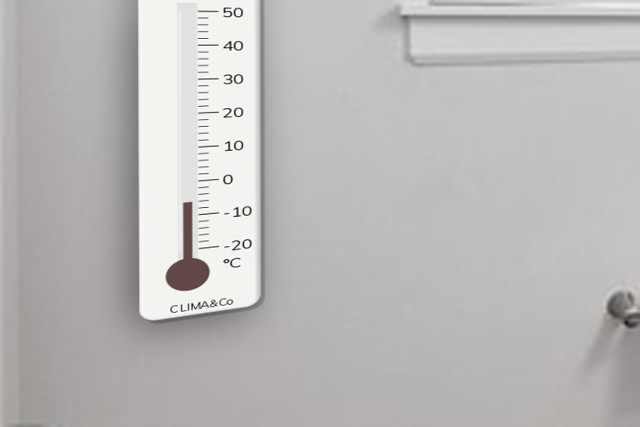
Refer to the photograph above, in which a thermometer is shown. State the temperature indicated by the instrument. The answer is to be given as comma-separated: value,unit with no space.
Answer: -6,°C
